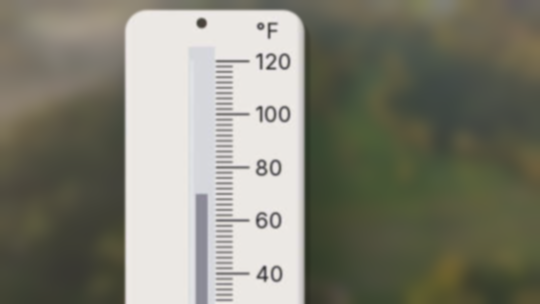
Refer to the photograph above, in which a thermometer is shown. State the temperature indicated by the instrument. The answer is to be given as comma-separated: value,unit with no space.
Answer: 70,°F
